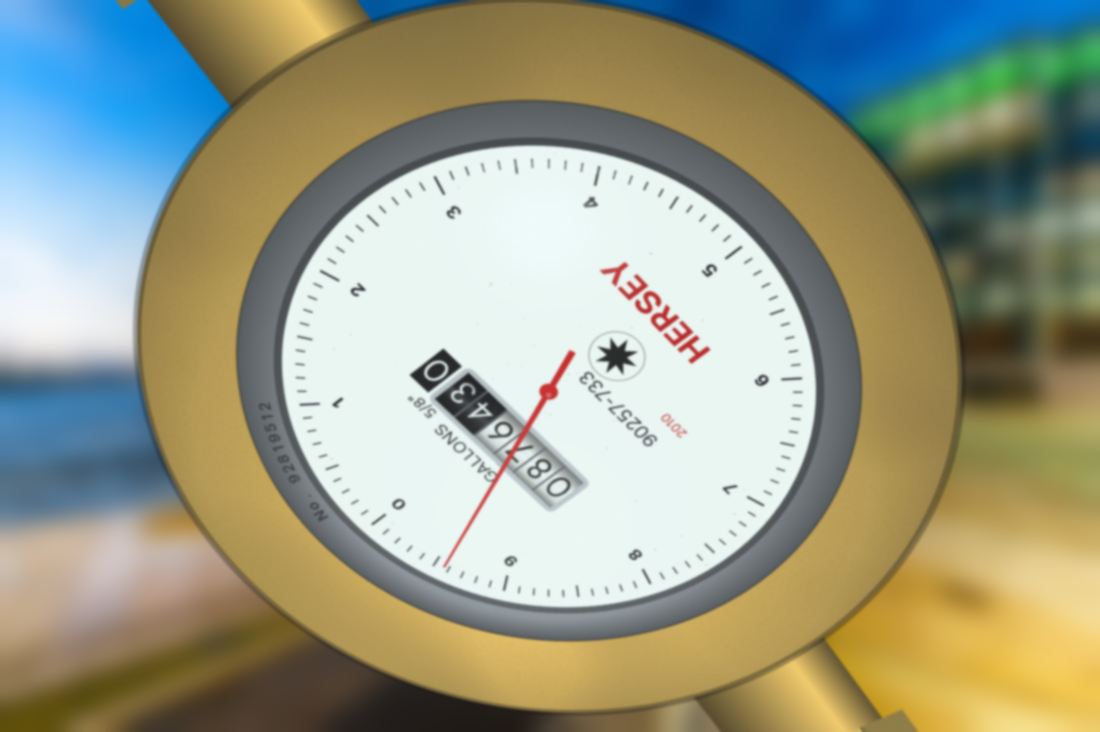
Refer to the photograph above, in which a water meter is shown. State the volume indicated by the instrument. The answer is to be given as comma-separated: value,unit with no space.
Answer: 876429.4,gal
